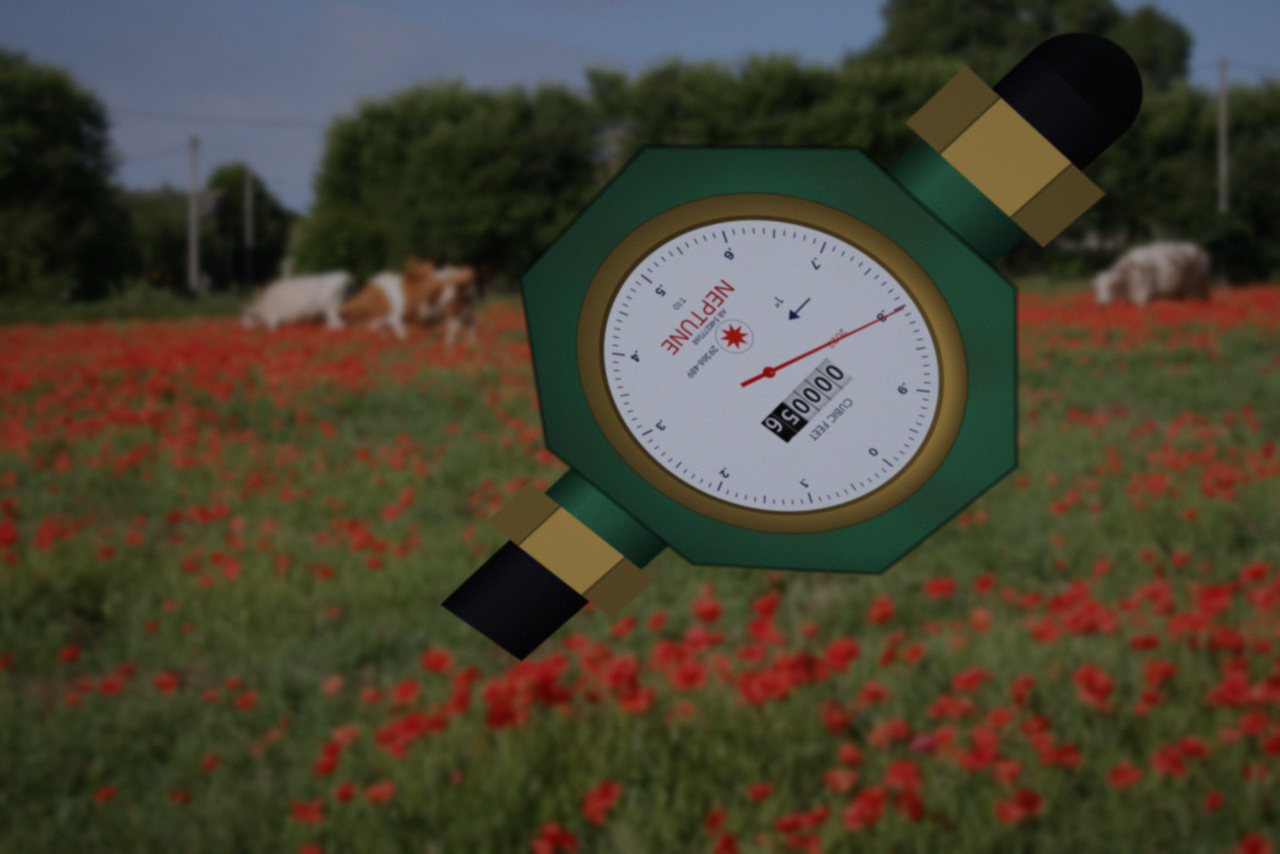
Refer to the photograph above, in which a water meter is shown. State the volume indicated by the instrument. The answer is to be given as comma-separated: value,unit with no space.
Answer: 55.80,ft³
